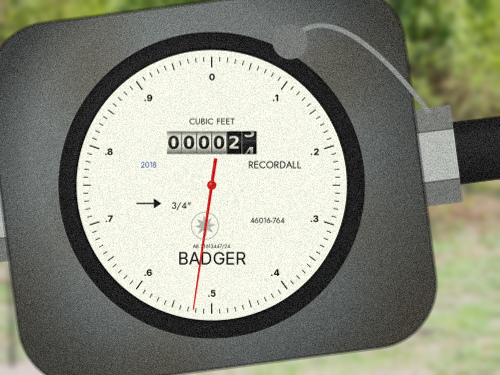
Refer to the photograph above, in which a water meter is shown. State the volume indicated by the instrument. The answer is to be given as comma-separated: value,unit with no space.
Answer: 23.52,ft³
